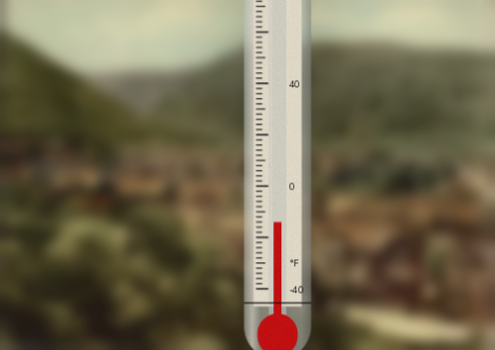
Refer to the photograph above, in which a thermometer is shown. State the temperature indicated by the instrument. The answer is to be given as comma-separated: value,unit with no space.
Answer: -14,°F
